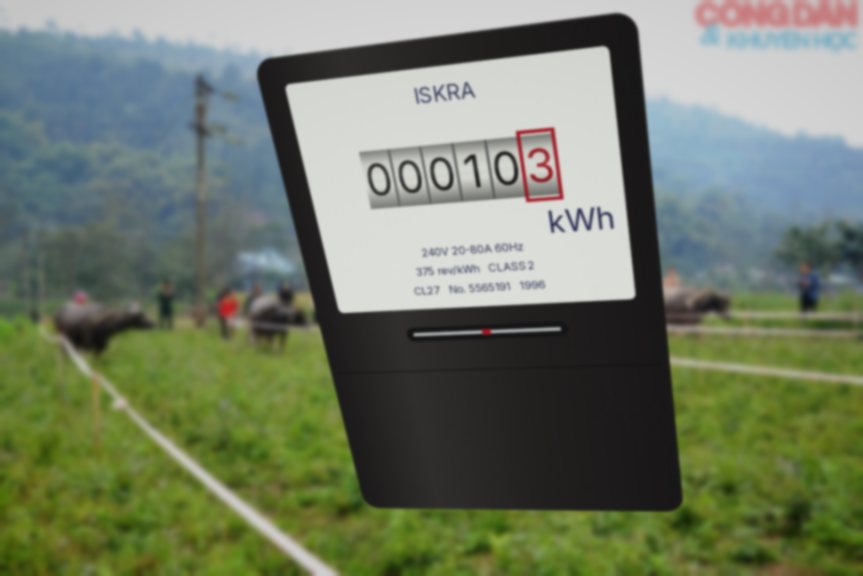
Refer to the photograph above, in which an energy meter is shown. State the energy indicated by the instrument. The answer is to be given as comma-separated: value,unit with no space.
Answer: 10.3,kWh
